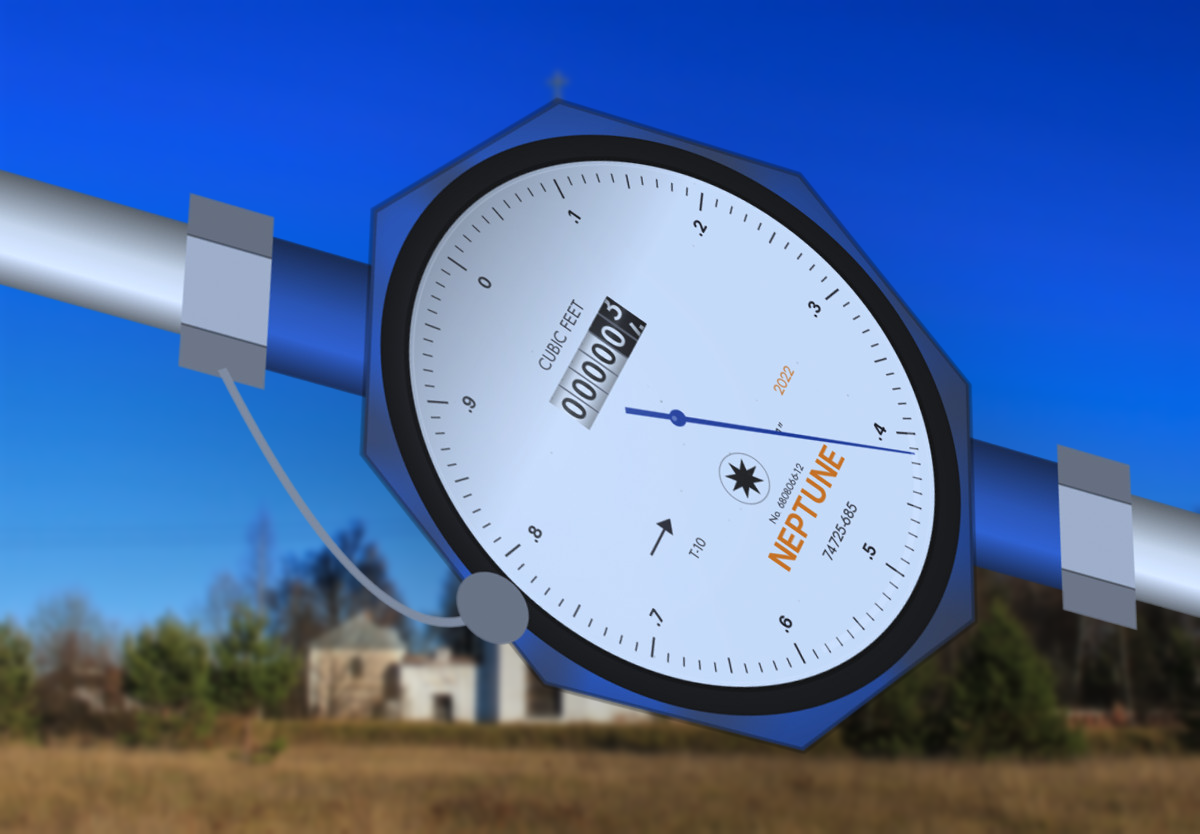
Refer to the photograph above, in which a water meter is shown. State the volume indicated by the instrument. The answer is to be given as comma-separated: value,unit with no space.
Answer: 3.41,ft³
